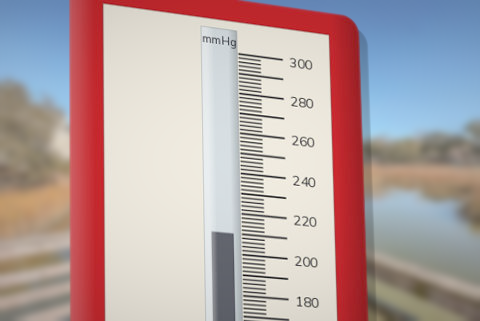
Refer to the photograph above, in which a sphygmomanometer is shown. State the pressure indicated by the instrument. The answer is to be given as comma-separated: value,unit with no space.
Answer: 210,mmHg
